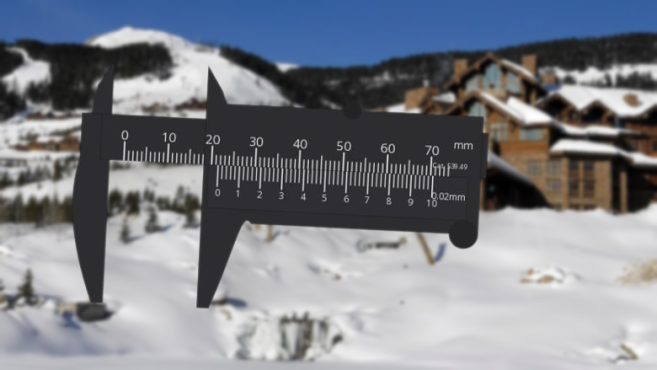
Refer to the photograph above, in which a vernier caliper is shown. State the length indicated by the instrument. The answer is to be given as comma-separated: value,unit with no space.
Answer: 21.5,mm
